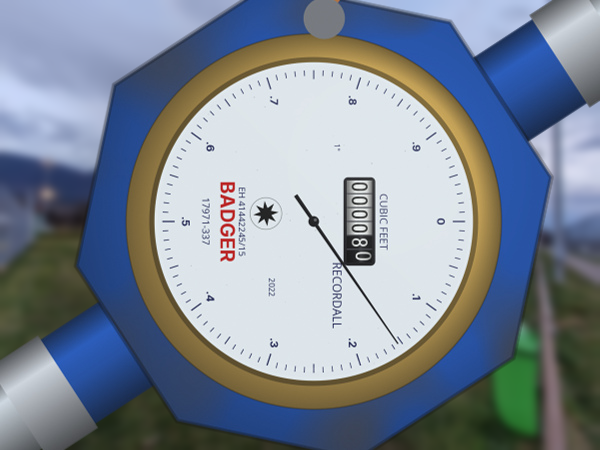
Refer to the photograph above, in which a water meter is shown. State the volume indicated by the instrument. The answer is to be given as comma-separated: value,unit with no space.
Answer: 80.15,ft³
